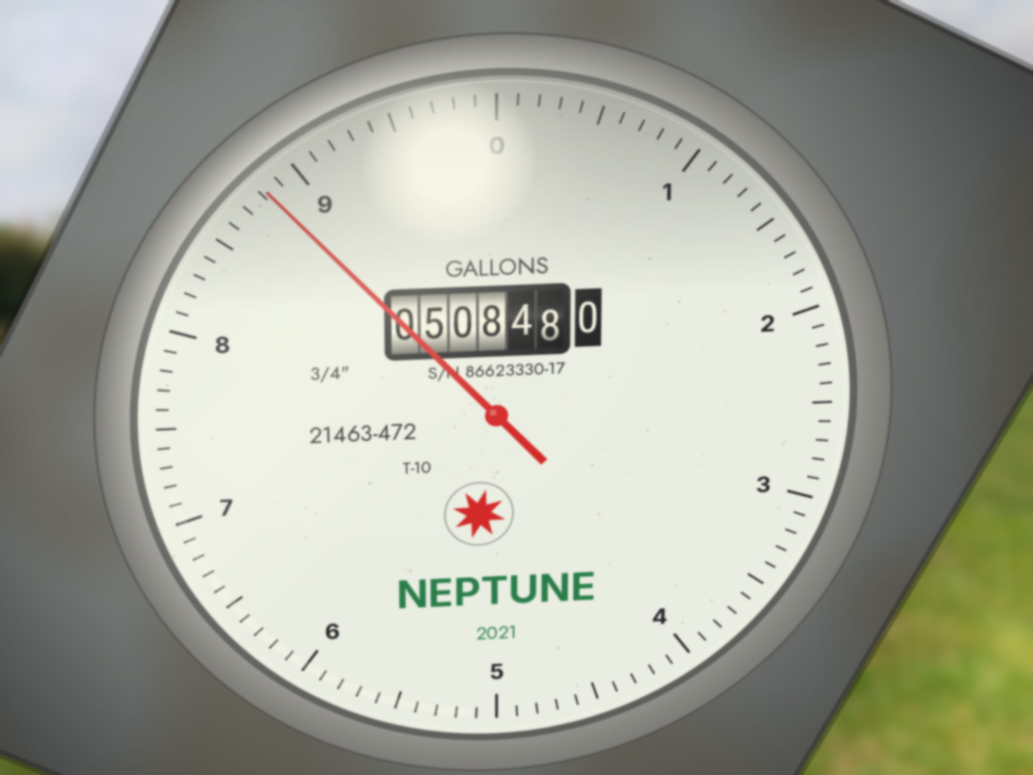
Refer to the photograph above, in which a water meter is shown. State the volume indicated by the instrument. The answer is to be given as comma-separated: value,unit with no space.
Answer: 508478.8,gal
